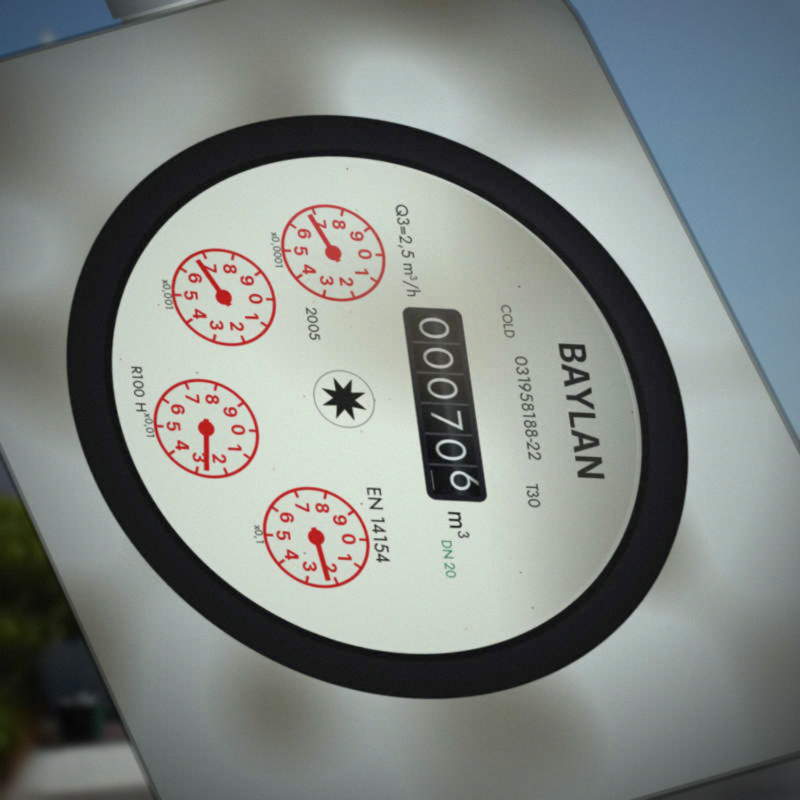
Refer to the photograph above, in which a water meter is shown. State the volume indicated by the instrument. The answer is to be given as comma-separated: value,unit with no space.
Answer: 706.2266,m³
